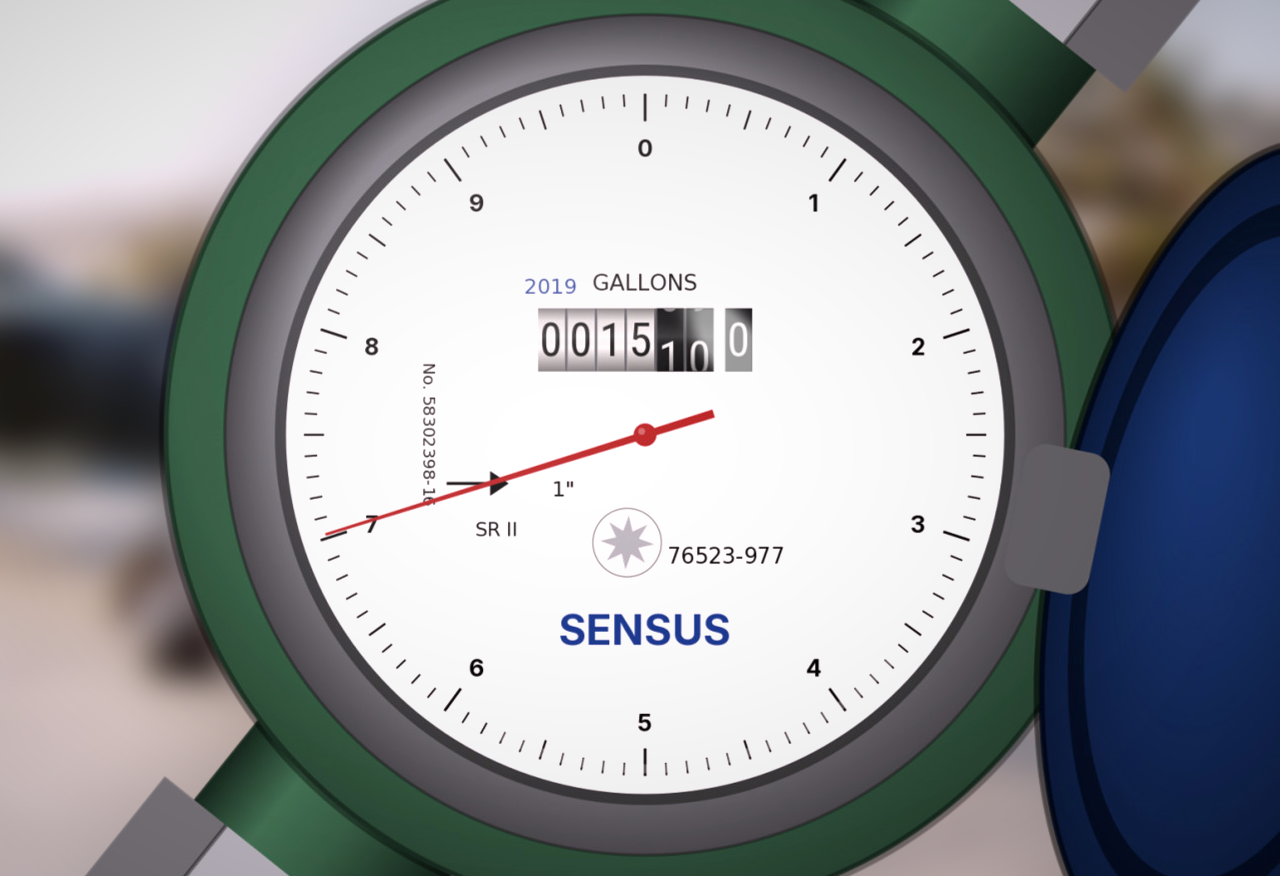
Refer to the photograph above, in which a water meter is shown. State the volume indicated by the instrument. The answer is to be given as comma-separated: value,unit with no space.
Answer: 15097.0,gal
